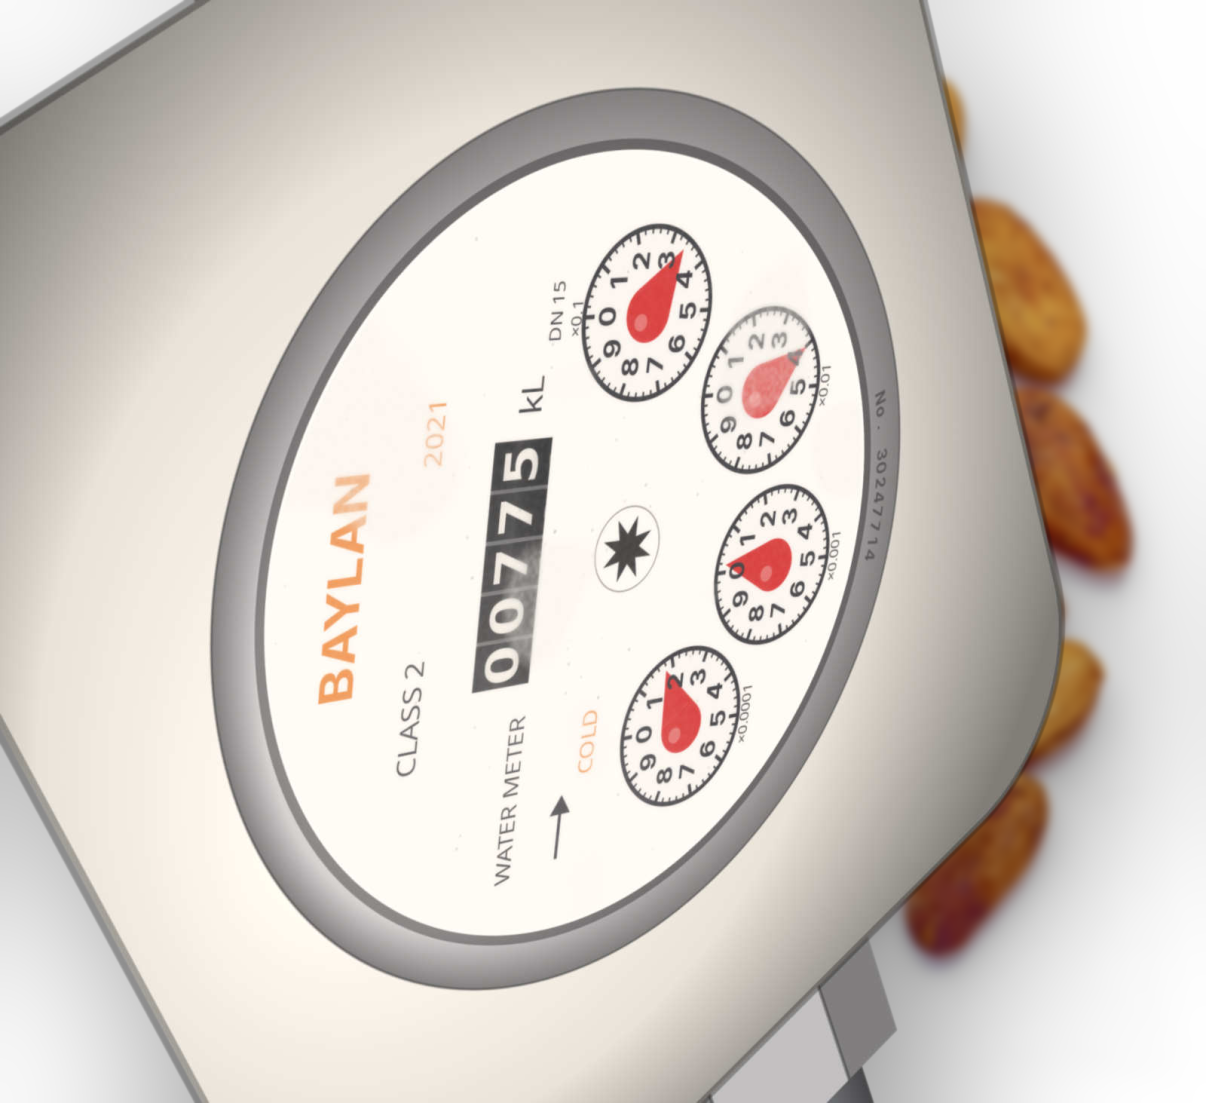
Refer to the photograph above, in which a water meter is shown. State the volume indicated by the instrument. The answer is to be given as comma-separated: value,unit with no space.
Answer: 775.3401,kL
